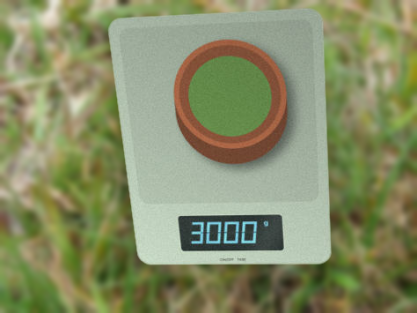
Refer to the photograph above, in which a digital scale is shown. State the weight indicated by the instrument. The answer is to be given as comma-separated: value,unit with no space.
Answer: 3000,g
